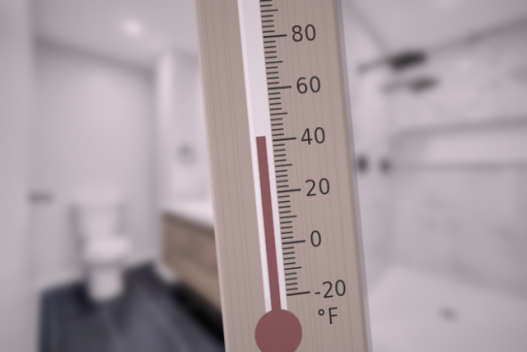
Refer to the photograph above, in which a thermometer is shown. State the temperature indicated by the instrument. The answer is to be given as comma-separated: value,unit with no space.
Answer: 42,°F
